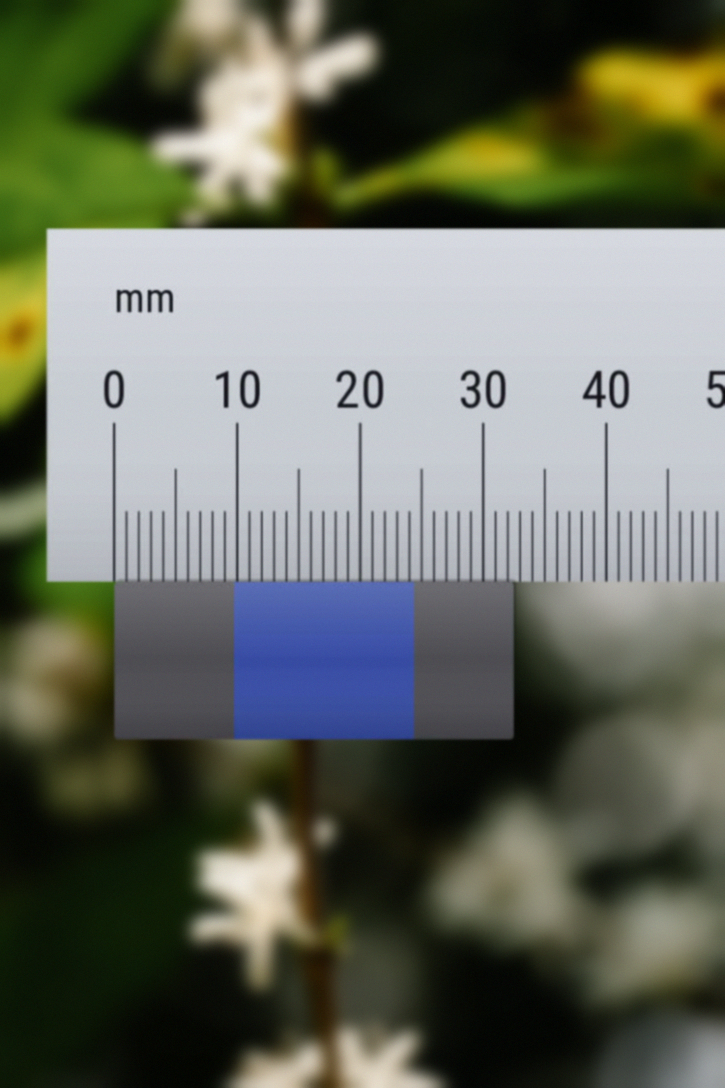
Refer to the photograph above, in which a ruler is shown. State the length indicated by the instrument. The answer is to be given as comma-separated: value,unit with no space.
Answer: 32.5,mm
